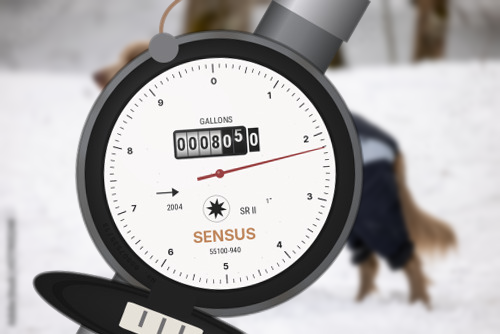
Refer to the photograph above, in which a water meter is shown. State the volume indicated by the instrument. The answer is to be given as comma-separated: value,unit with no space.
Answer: 8052.2,gal
